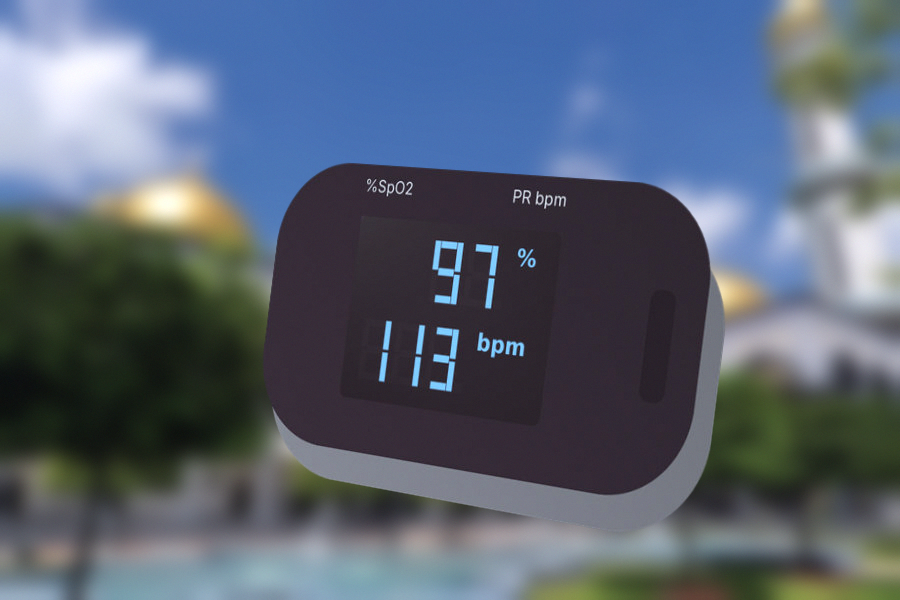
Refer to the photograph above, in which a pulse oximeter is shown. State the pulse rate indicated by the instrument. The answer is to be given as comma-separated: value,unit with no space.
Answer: 113,bpm
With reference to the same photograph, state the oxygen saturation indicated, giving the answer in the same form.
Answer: 97,%
